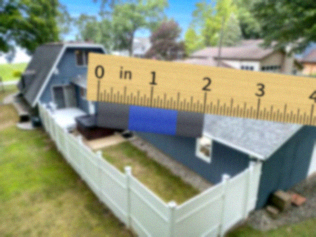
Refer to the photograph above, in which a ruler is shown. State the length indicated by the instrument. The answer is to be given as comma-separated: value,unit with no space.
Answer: 2,in
